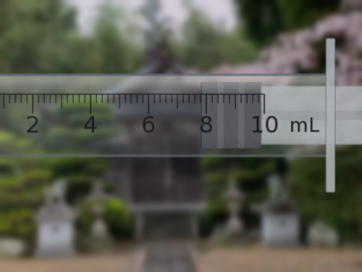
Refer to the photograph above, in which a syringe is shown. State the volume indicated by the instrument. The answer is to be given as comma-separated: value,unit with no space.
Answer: 7.8,mL
